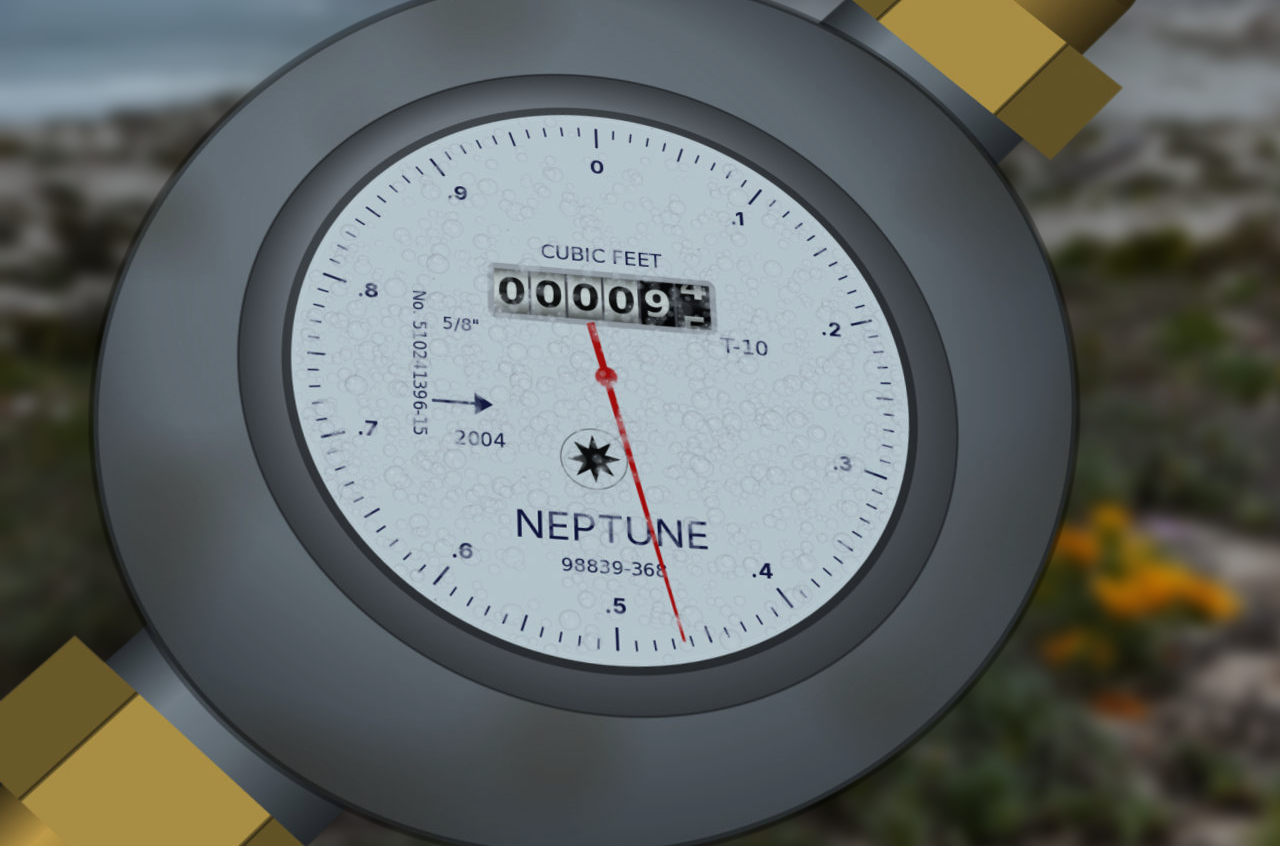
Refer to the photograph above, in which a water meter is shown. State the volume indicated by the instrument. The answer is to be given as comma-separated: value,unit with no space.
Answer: 94.46,ft³
